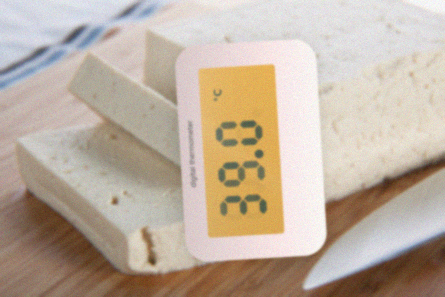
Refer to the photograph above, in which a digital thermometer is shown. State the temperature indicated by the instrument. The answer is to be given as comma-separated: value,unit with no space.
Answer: 39.0,°C
